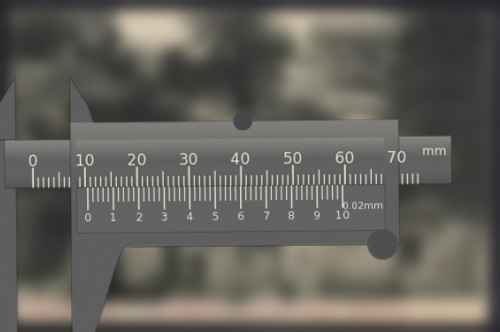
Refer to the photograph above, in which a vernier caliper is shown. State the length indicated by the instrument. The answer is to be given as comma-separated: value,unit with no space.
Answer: 10.5,mm
